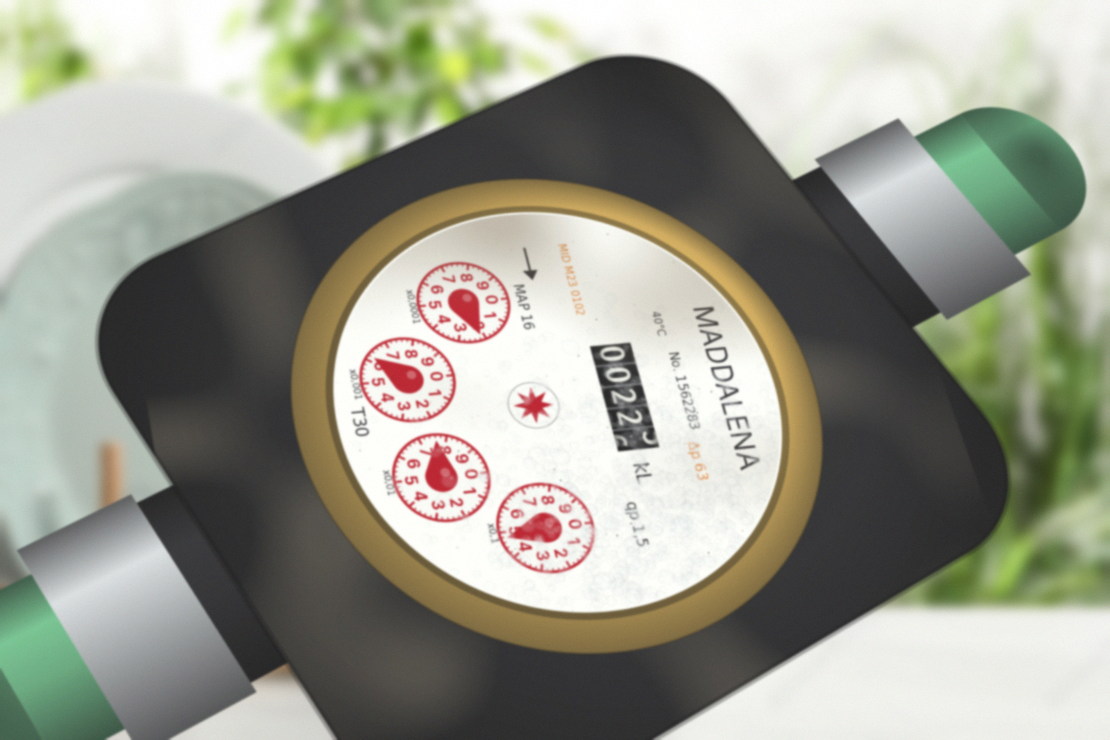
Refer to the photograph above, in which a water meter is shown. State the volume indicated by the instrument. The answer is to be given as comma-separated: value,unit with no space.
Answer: 225.4762,kL
